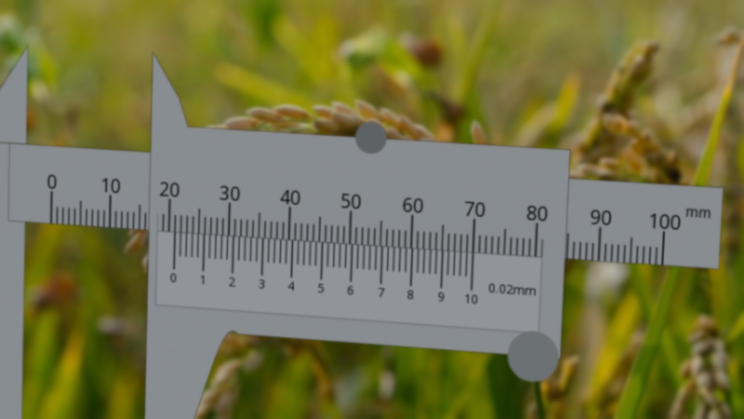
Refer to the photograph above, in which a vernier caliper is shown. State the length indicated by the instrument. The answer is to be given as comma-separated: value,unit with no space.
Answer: 21.0,mm
